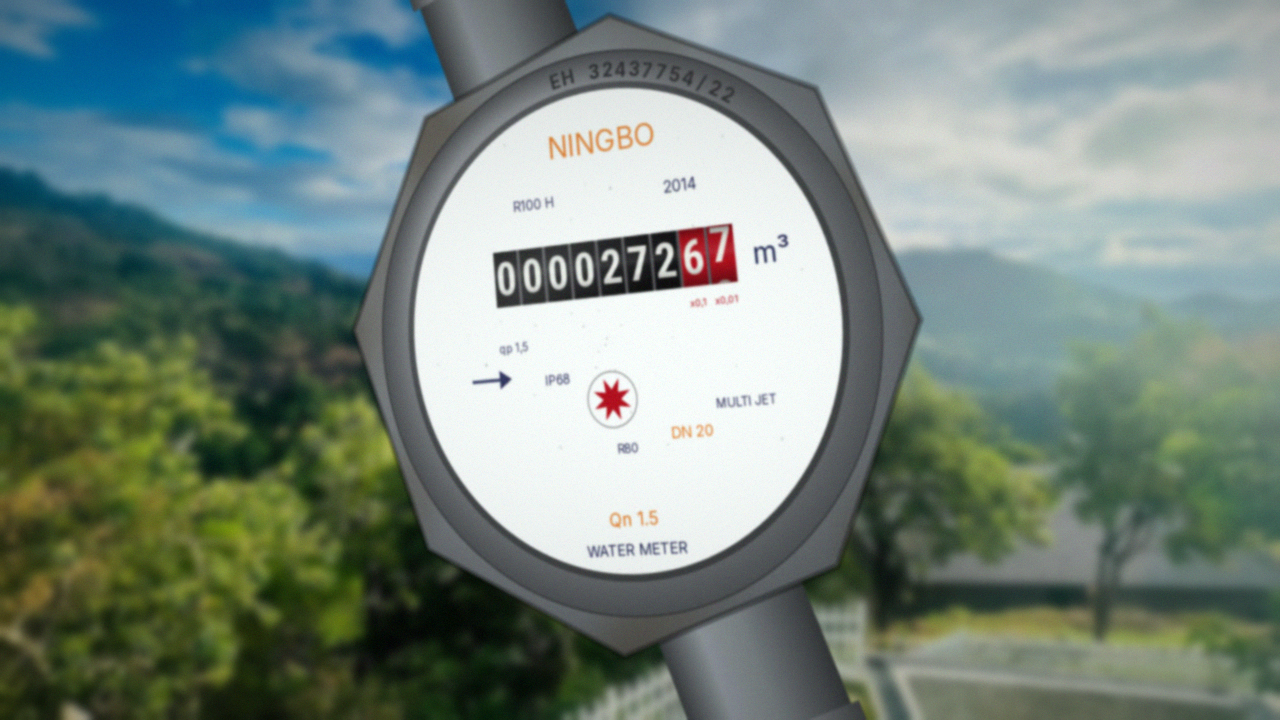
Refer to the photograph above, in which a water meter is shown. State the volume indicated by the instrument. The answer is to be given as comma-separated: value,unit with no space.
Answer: 272.67,m³
